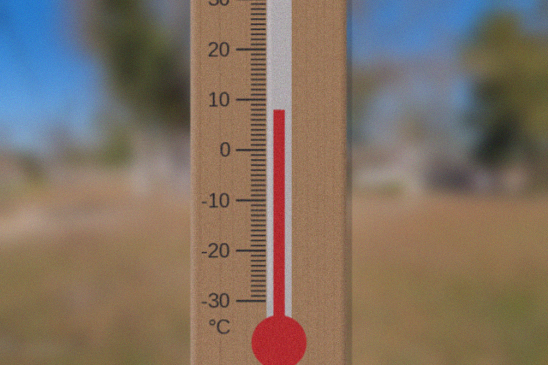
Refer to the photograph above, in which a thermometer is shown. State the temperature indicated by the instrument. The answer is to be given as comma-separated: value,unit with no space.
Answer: 8,°C
